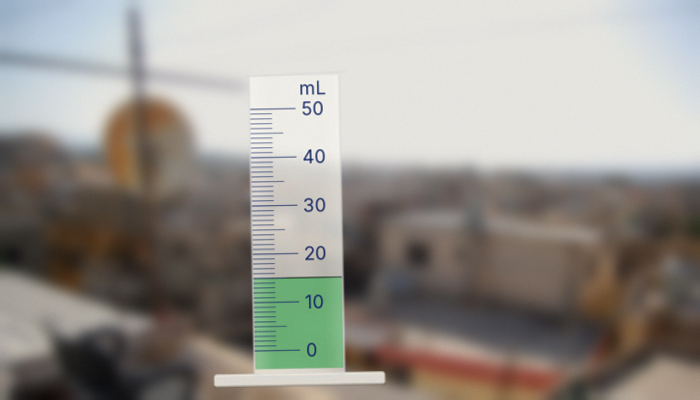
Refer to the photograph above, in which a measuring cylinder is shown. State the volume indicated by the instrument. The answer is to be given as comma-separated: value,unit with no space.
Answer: 15,mL
